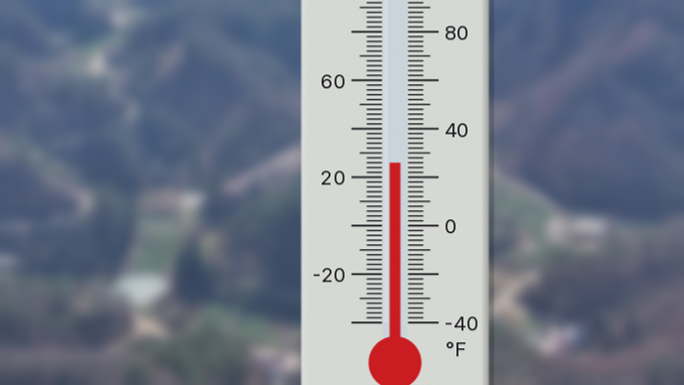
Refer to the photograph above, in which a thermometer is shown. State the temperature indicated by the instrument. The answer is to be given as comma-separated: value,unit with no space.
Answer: 26,°F
